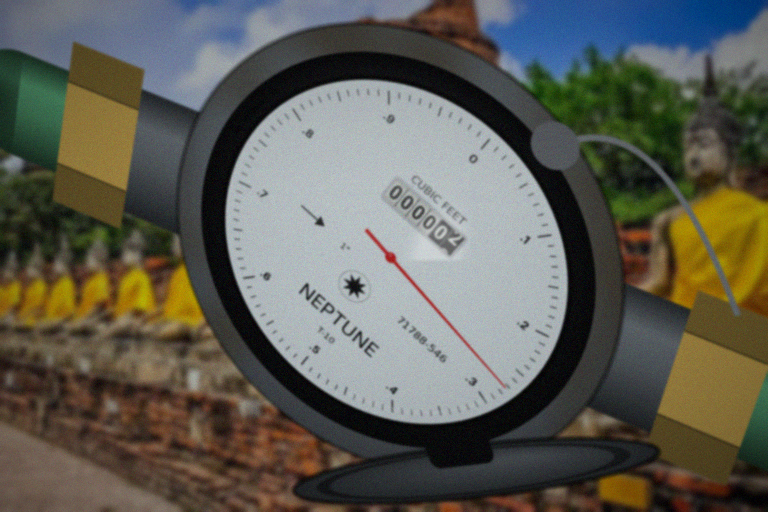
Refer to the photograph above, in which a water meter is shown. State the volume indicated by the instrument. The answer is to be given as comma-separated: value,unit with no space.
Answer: 2.27,ft³
